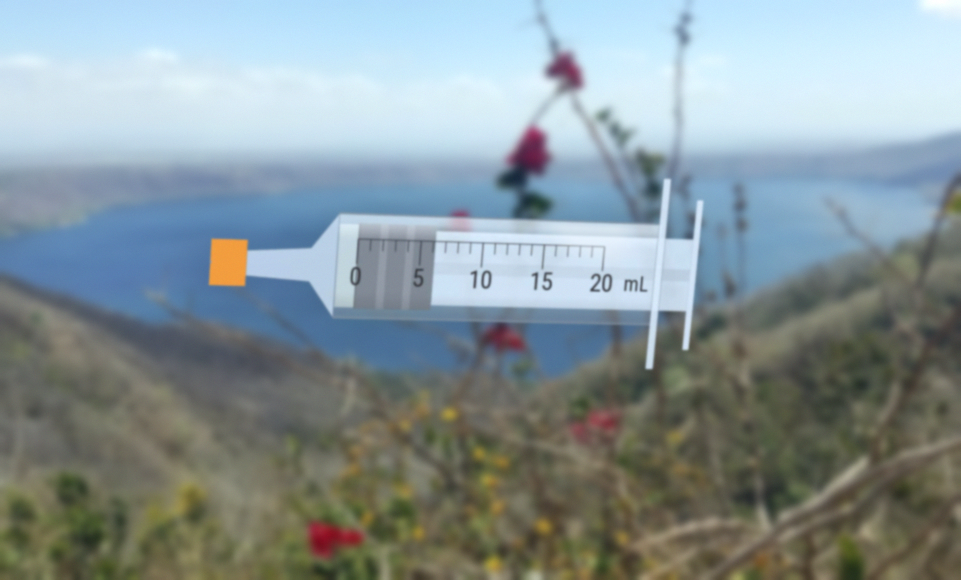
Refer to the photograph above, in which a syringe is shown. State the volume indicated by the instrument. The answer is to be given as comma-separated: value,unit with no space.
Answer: 0,mL
